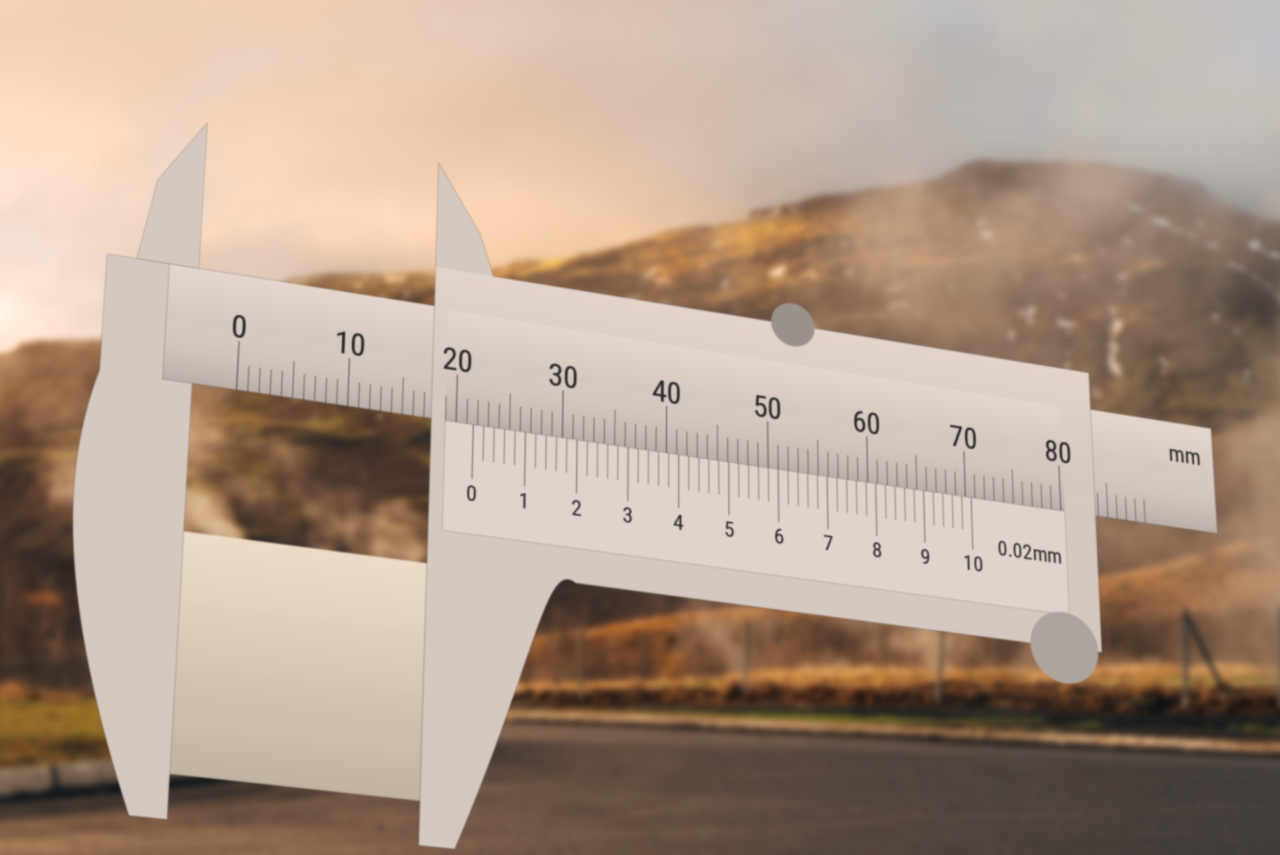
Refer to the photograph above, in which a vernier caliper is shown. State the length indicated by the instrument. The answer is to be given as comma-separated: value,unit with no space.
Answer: 21.6,mm
